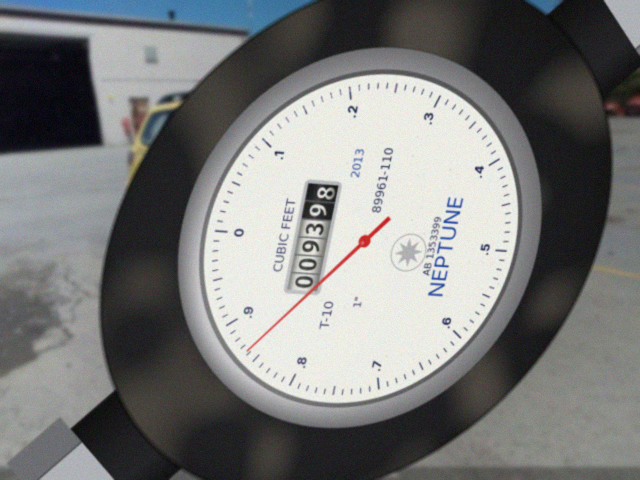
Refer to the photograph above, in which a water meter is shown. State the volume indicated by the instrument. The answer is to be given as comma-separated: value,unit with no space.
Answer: 9397.86,ft³
